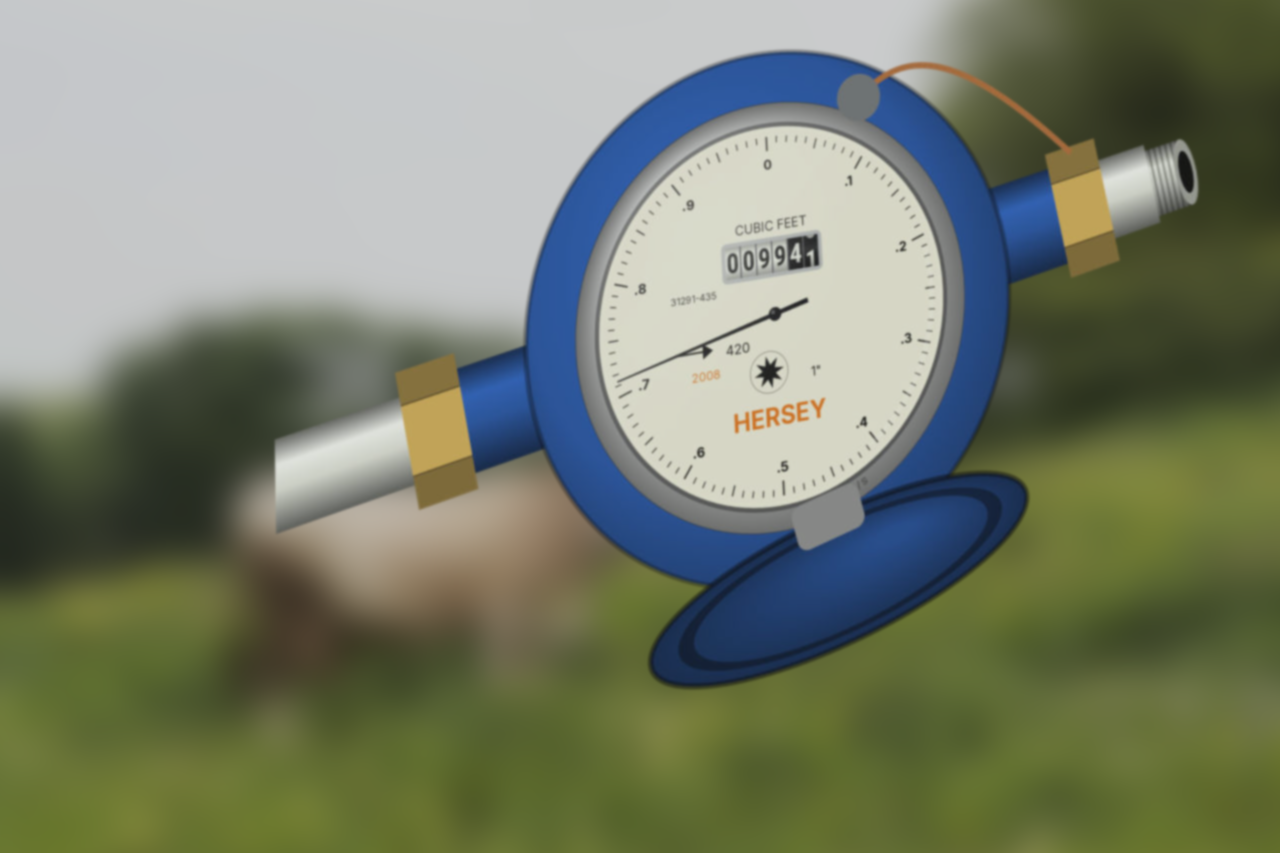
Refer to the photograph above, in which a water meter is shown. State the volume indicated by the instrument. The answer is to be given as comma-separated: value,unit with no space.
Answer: 9940.71,ft³
